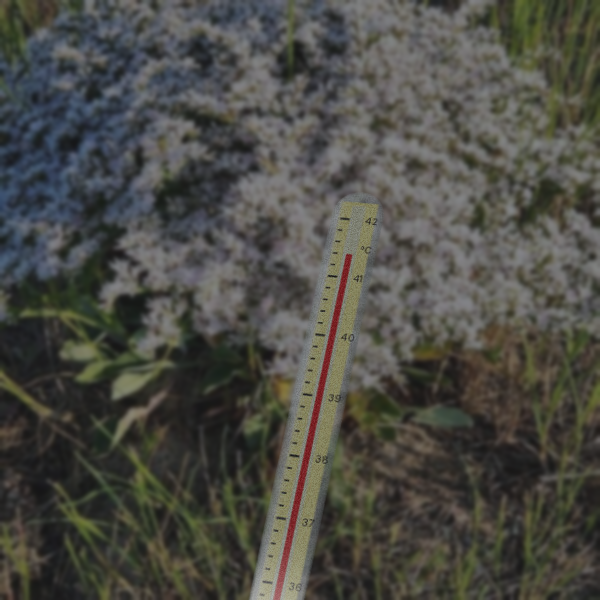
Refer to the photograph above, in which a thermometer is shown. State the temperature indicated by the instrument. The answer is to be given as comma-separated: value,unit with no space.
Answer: 41.4,°C
